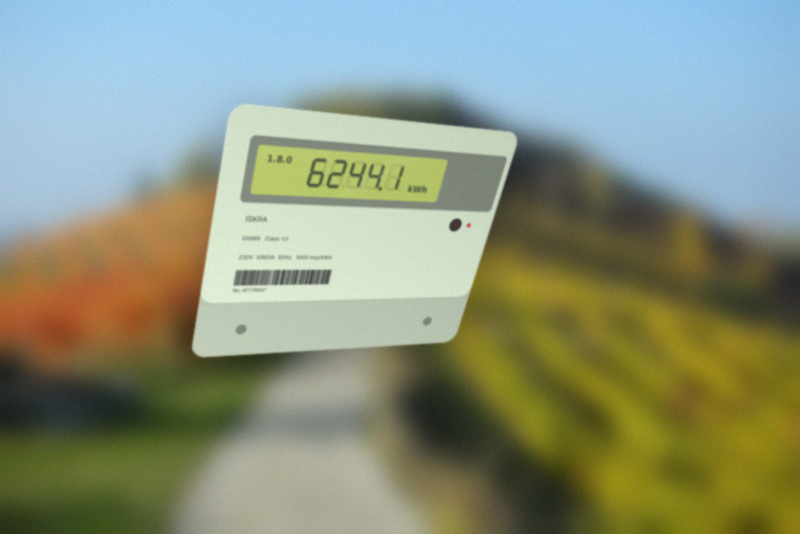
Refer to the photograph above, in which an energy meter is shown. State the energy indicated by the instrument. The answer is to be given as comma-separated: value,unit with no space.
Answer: 6244.1,kWh
